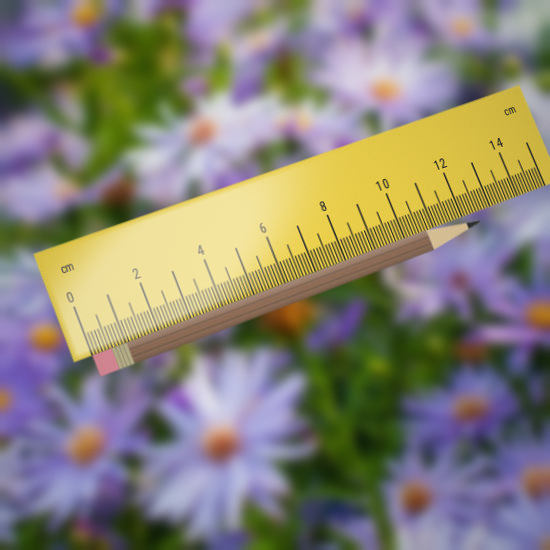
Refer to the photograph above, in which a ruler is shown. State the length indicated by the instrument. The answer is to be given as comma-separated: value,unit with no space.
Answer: 12.5,cm
